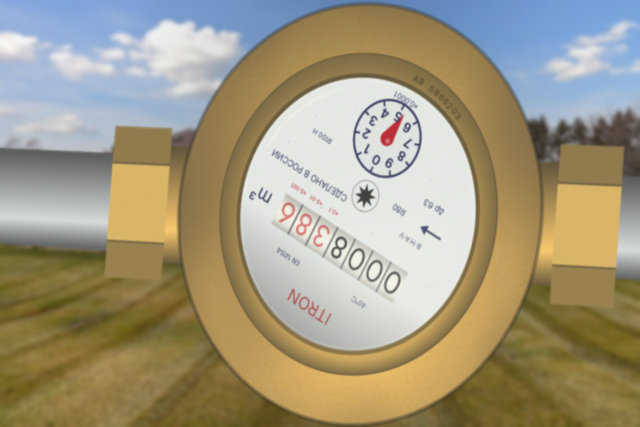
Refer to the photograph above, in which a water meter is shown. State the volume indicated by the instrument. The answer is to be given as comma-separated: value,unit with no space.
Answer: 8.3865,m³
